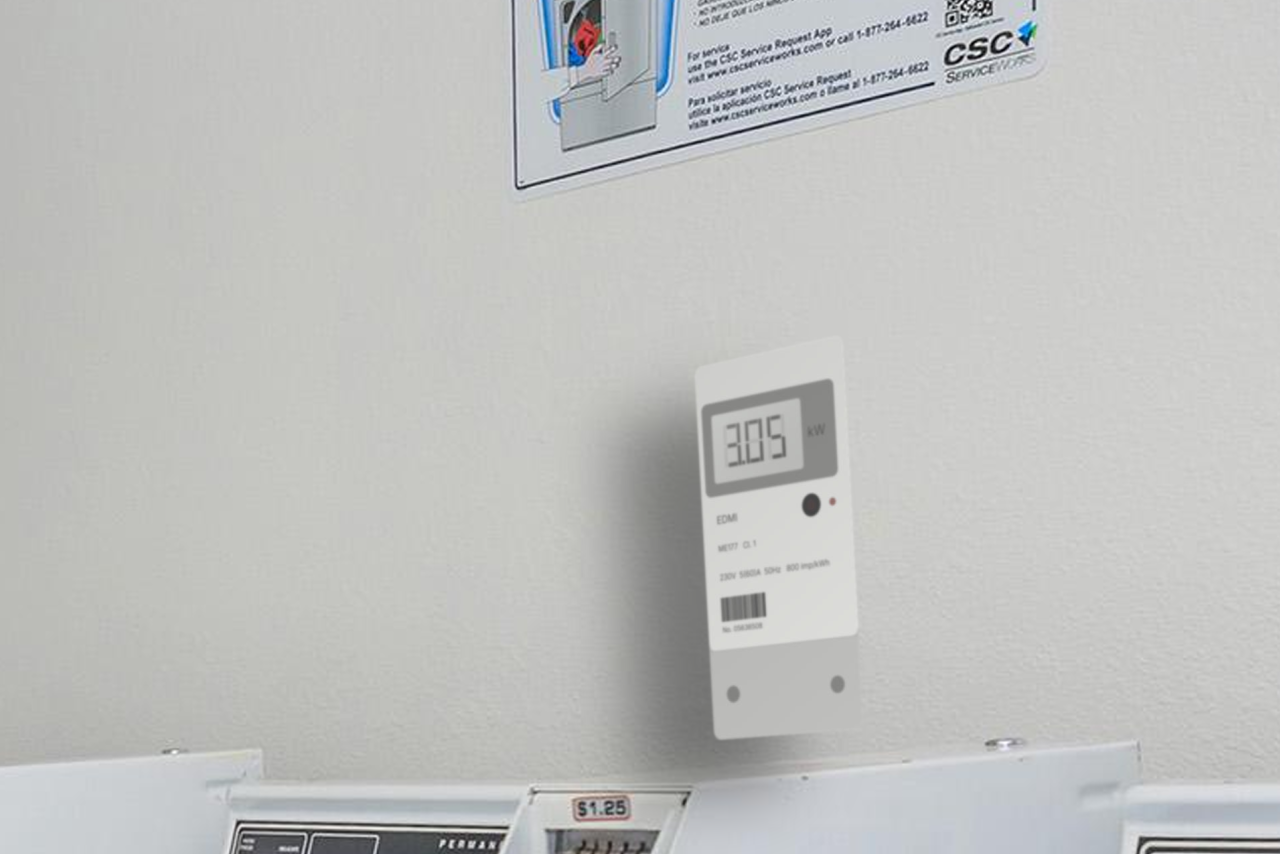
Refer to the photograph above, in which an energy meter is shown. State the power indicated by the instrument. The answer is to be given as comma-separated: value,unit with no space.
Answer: 3.05,kW
